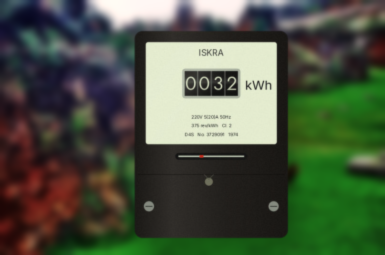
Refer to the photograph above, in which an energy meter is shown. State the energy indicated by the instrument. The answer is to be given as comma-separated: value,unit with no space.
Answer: 32,kWh
